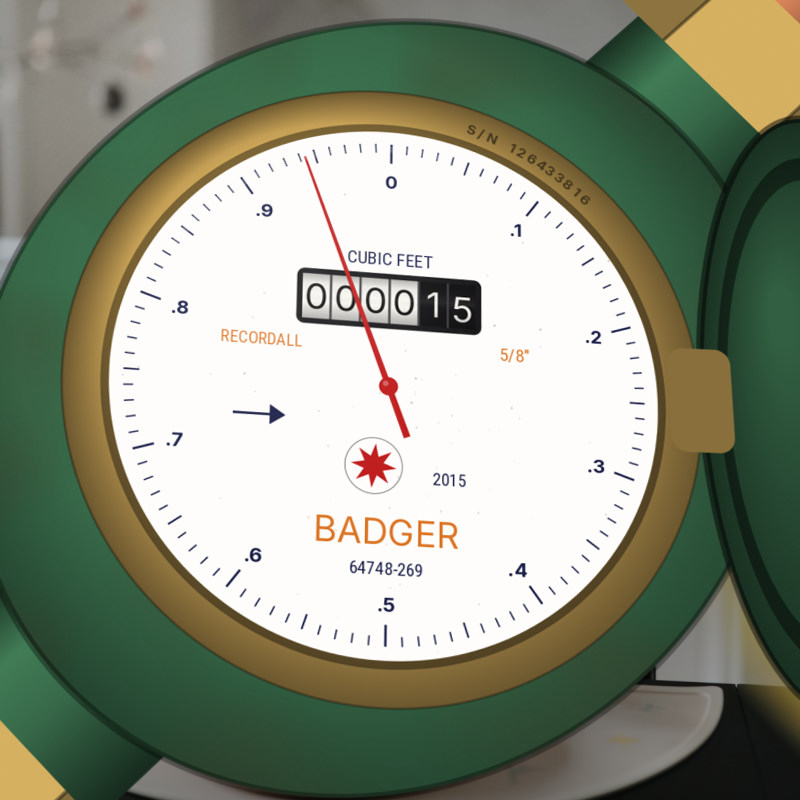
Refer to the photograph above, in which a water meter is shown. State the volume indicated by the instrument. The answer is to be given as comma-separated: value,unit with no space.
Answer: 14.94,ft³
